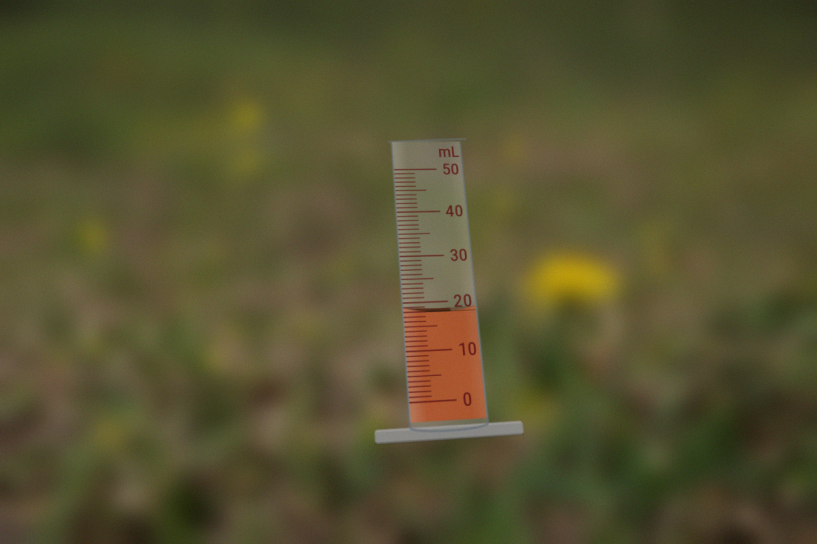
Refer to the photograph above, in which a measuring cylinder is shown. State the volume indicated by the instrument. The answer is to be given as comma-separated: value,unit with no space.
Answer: 18,mL
